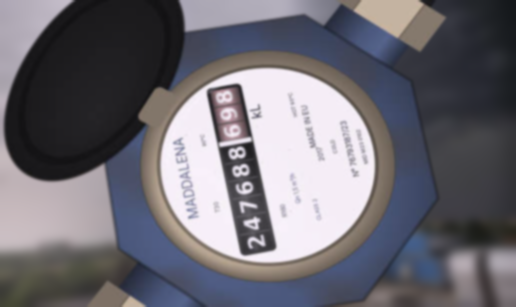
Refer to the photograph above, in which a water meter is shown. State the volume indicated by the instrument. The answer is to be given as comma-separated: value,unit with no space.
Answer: 247688.698,kL
